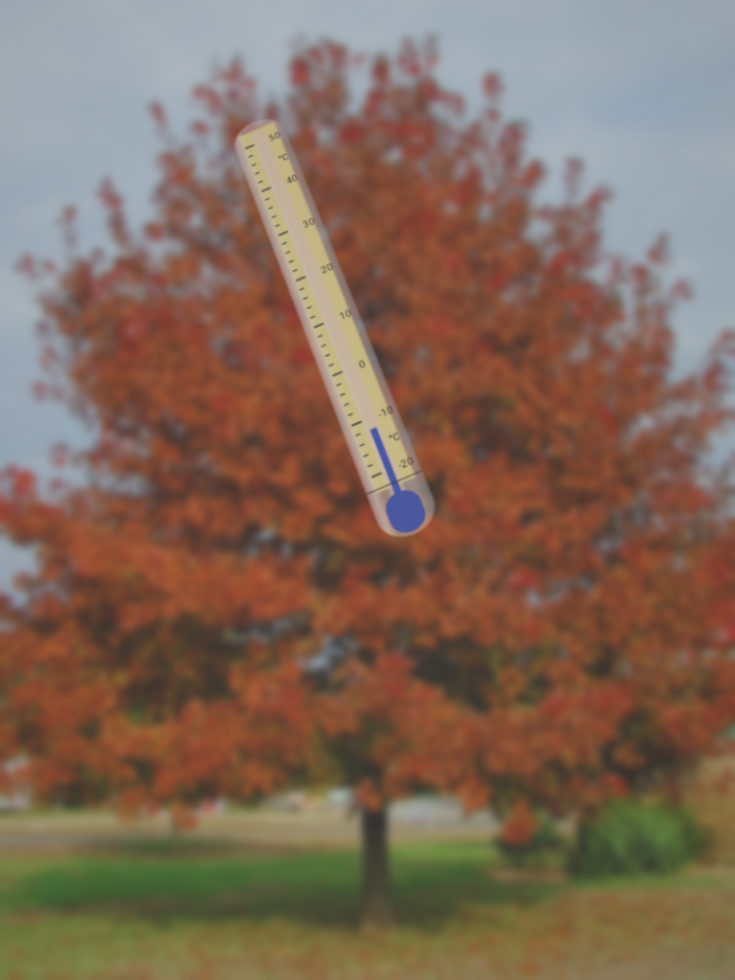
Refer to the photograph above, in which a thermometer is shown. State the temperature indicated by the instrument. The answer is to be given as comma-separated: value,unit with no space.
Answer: -12,°C
